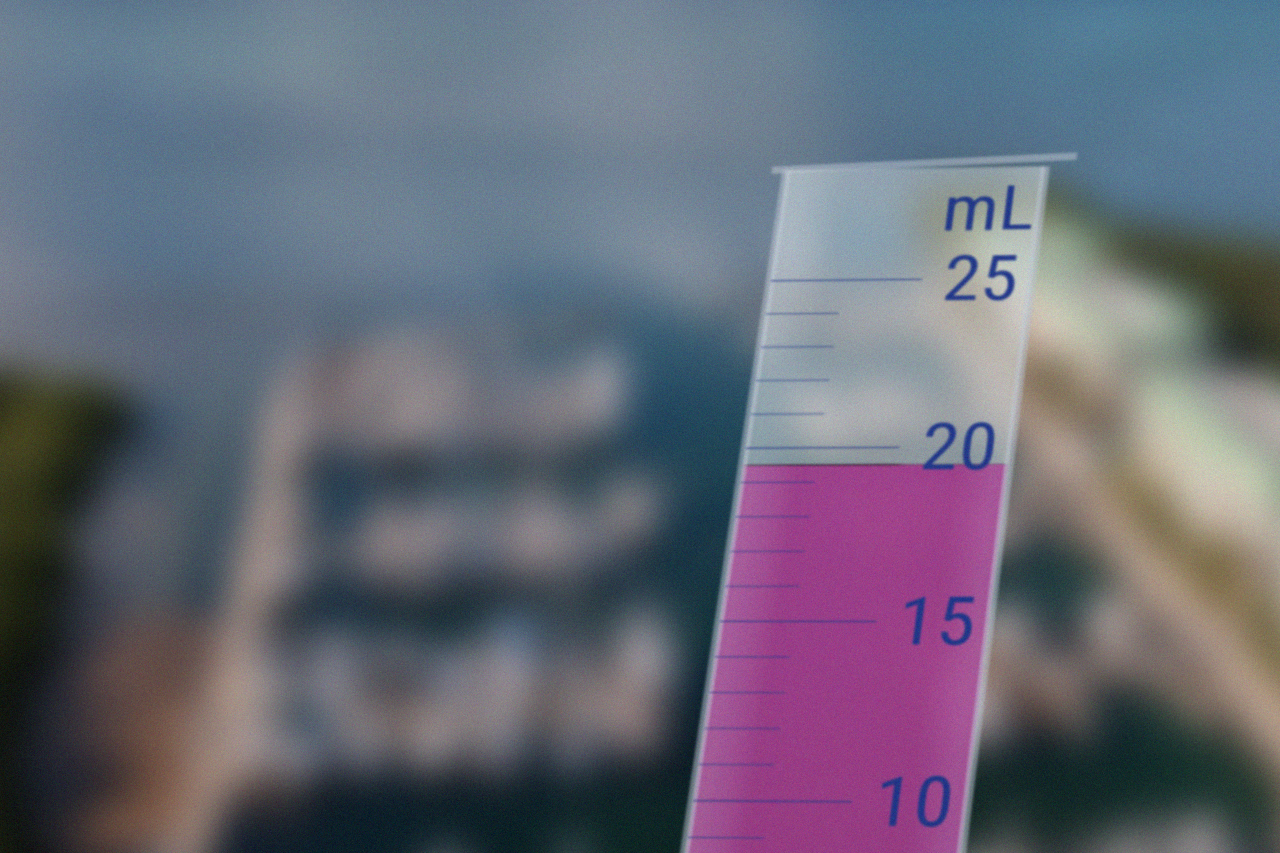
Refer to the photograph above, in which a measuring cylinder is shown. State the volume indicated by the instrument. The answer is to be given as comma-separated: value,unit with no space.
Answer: 19.5,mL
